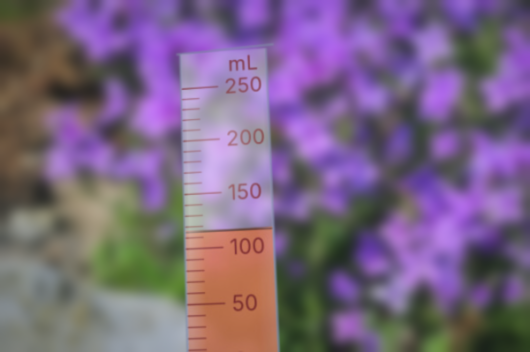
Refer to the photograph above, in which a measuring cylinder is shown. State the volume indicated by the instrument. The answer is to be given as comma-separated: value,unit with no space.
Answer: 115,mL
